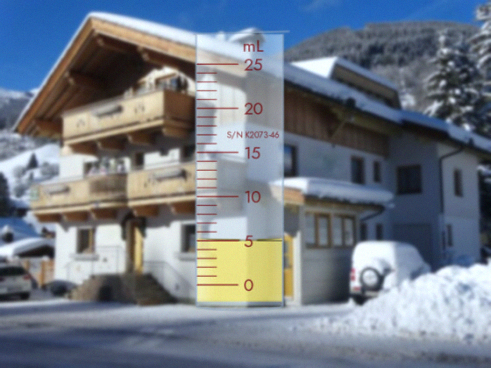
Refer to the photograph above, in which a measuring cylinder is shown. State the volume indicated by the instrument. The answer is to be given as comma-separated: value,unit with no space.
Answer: 5,mL
